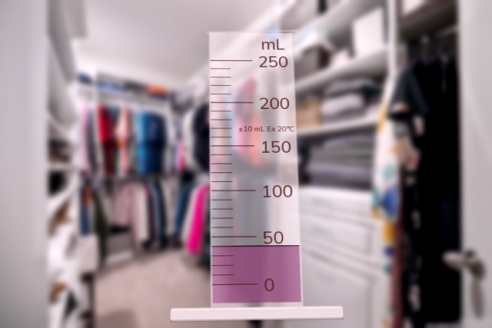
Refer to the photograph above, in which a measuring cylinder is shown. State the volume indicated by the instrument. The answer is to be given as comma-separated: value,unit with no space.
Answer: 40,mL
